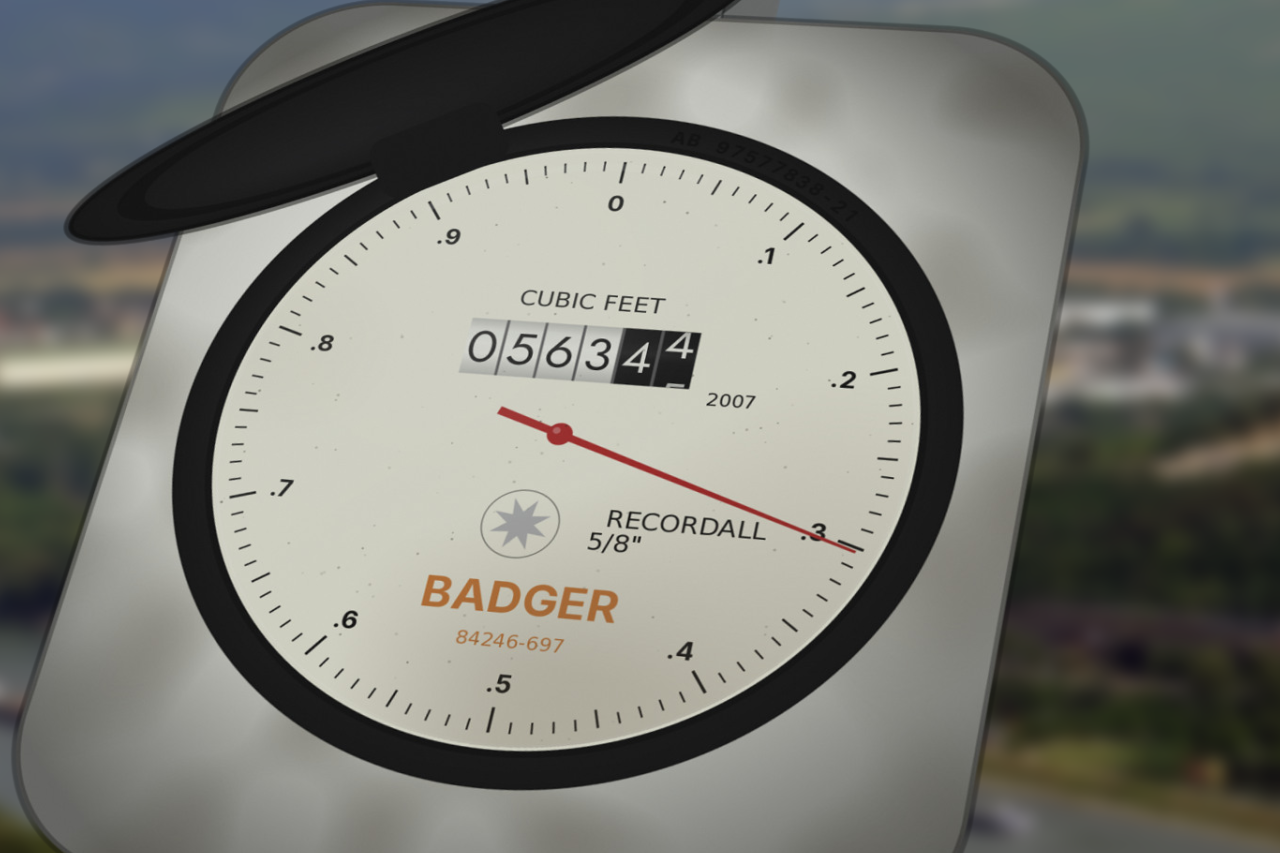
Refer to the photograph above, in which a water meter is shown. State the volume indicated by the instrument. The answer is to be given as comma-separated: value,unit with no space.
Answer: 56344.30,ft³
